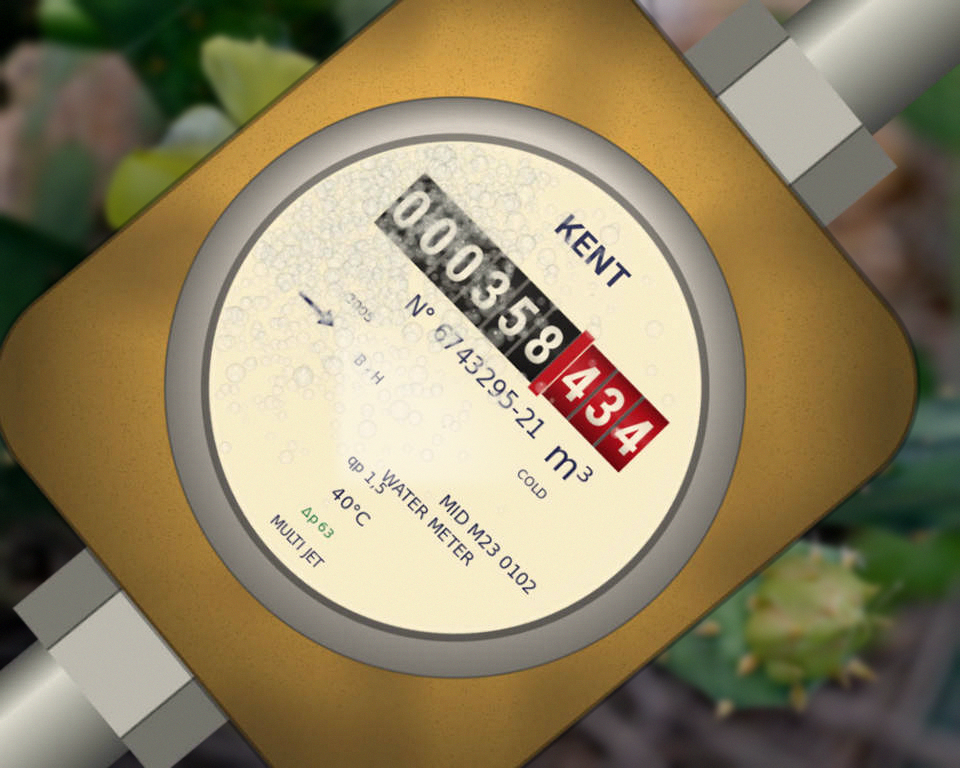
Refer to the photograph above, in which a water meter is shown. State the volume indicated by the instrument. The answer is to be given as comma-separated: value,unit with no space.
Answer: 358.434,m³
